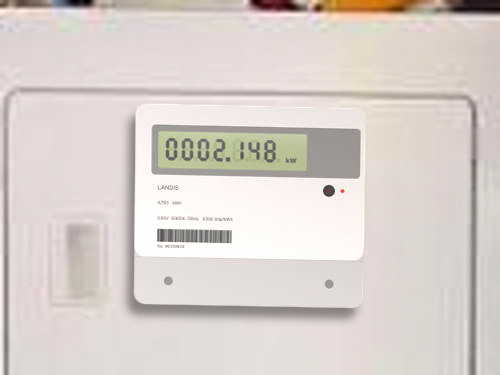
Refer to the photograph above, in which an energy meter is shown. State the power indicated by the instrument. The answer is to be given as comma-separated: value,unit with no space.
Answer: 2.148,kW
